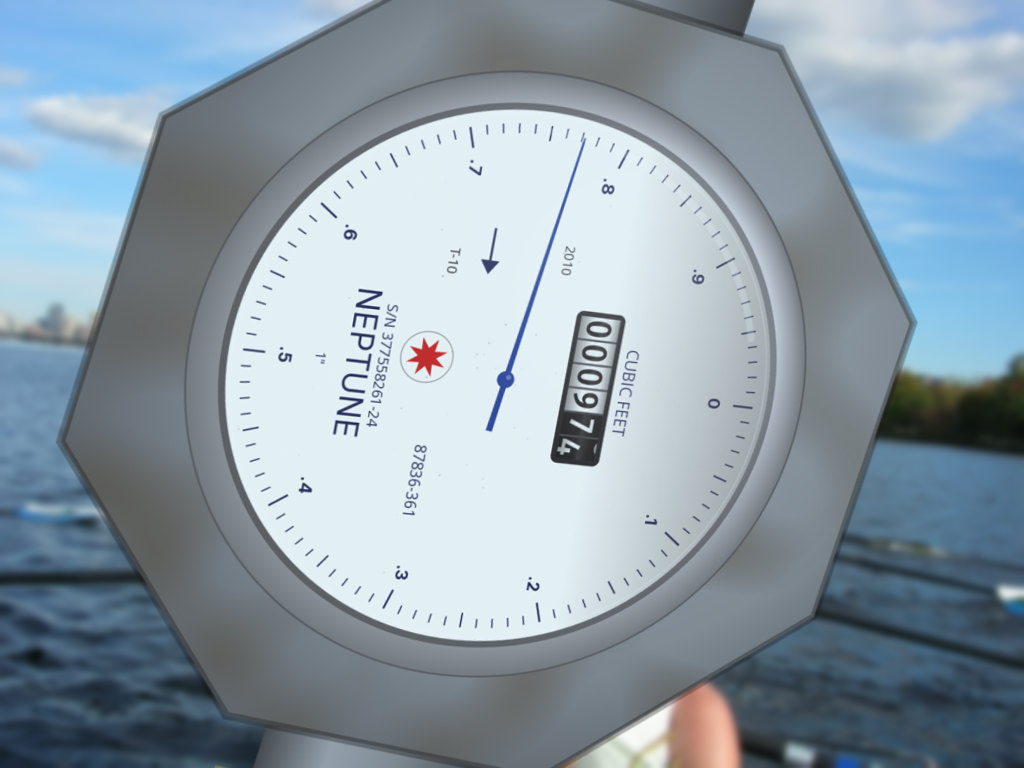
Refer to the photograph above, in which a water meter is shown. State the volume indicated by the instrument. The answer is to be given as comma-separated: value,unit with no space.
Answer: 973.77,ft³
